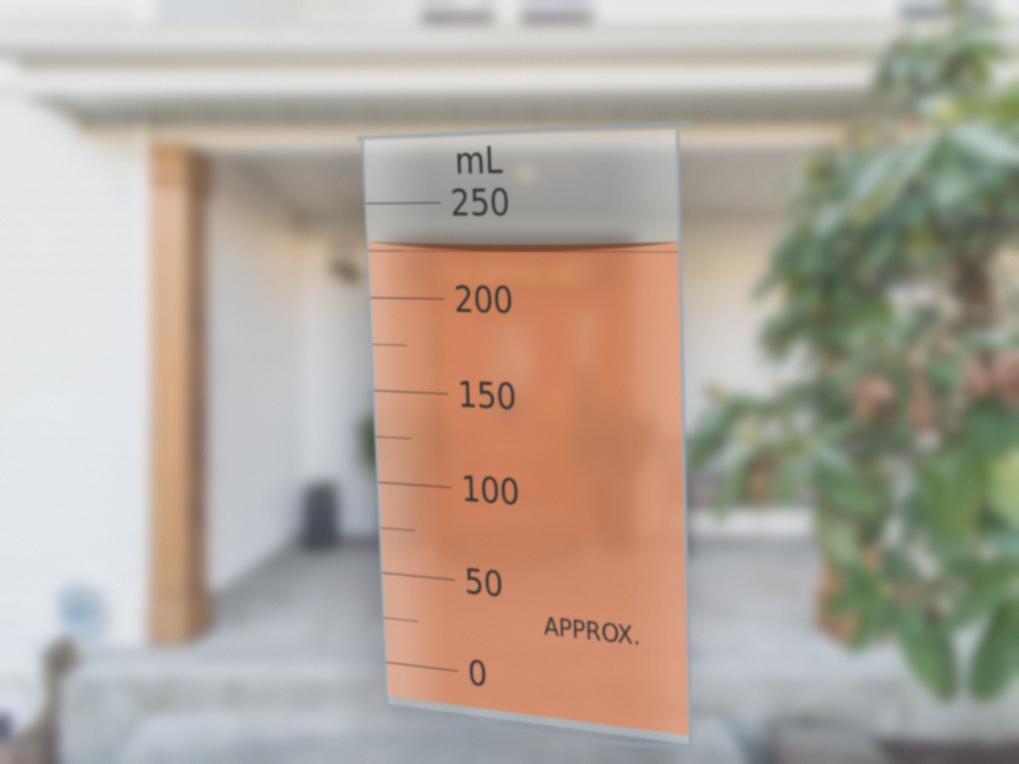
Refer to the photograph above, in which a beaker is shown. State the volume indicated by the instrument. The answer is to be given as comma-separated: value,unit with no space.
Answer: 225,mL
